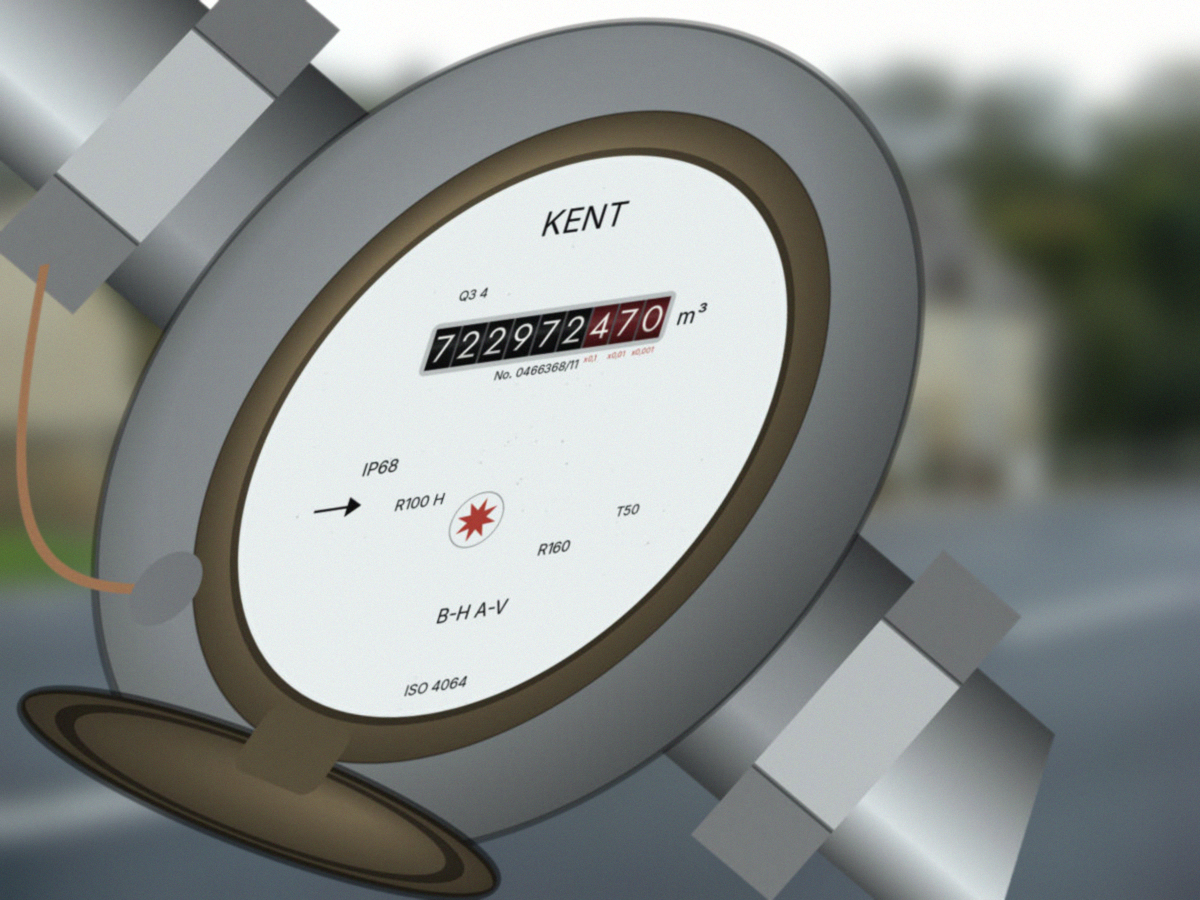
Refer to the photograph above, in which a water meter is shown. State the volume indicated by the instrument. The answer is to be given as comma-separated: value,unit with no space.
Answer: 722972.470,m³
